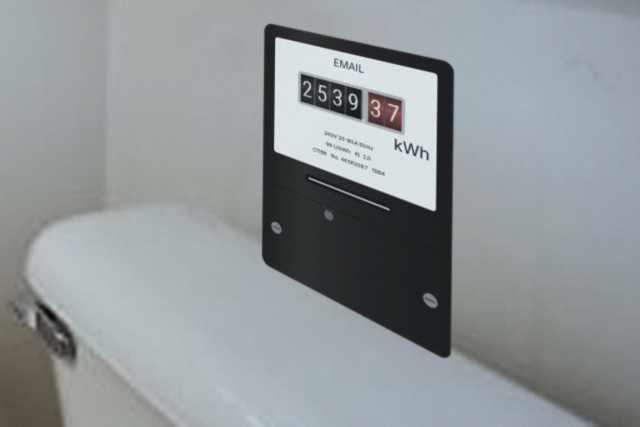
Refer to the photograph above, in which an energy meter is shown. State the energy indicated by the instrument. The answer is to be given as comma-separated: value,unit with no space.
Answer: 2539.37,kWh
